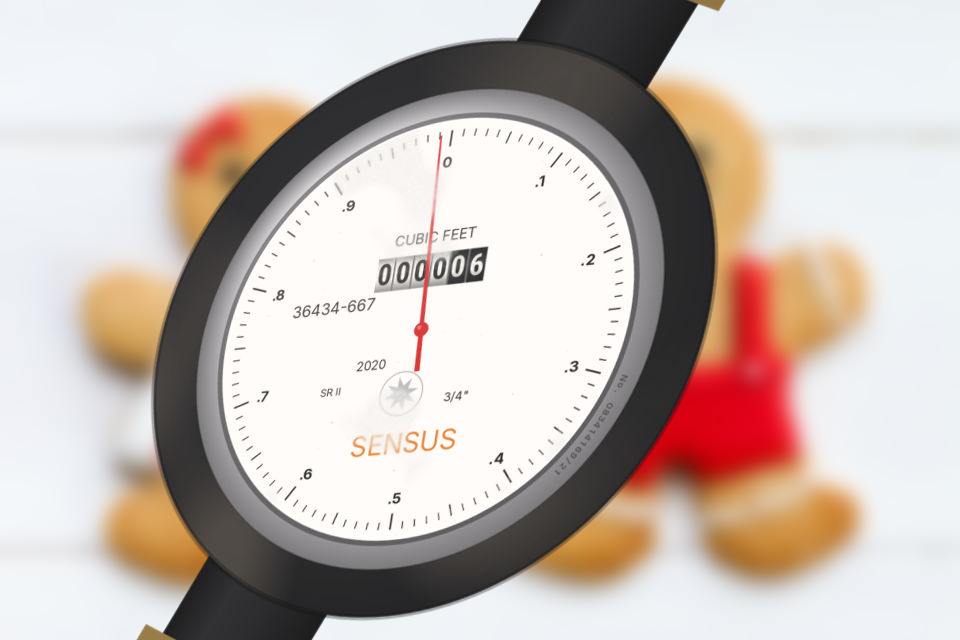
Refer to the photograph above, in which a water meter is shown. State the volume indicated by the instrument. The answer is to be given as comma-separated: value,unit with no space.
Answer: 5.99,ft³
